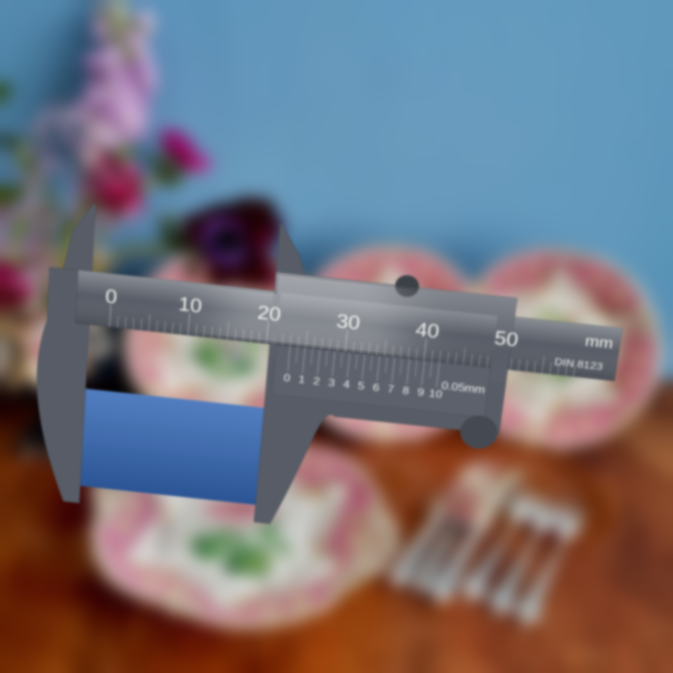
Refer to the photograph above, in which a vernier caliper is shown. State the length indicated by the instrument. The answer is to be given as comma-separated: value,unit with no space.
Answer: 23.0,mm
